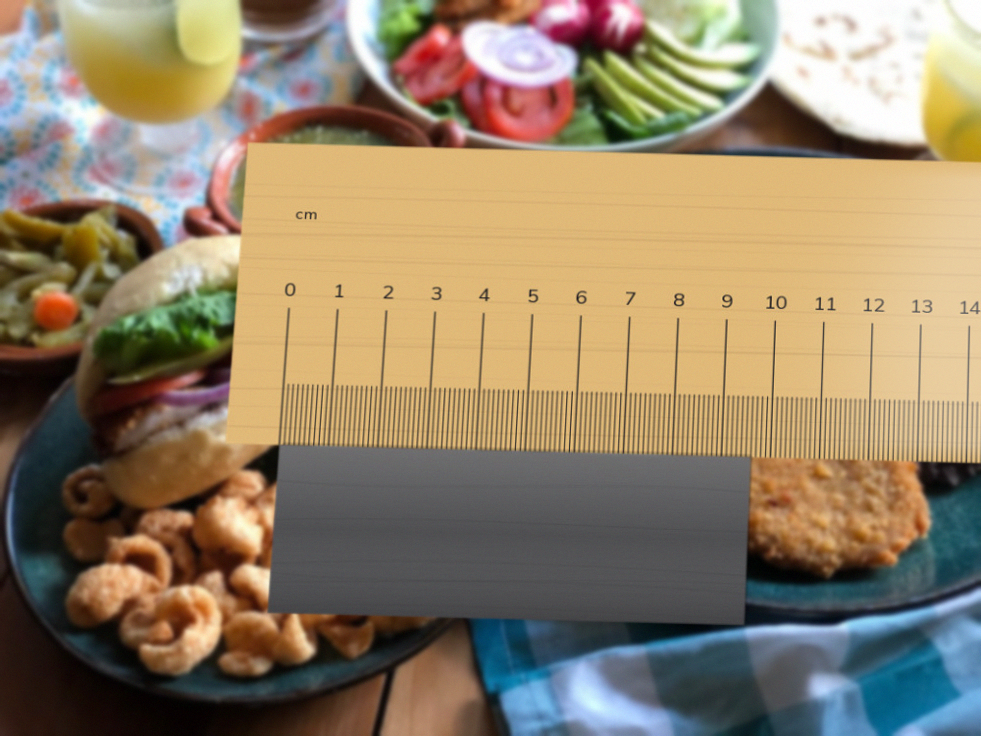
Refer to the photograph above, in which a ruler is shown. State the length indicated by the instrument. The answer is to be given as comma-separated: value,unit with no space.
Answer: 9.6,cm
